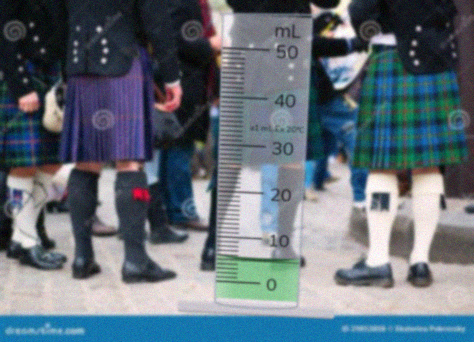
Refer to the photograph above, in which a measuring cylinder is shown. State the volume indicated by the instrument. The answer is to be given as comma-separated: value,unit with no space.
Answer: 5,mL
